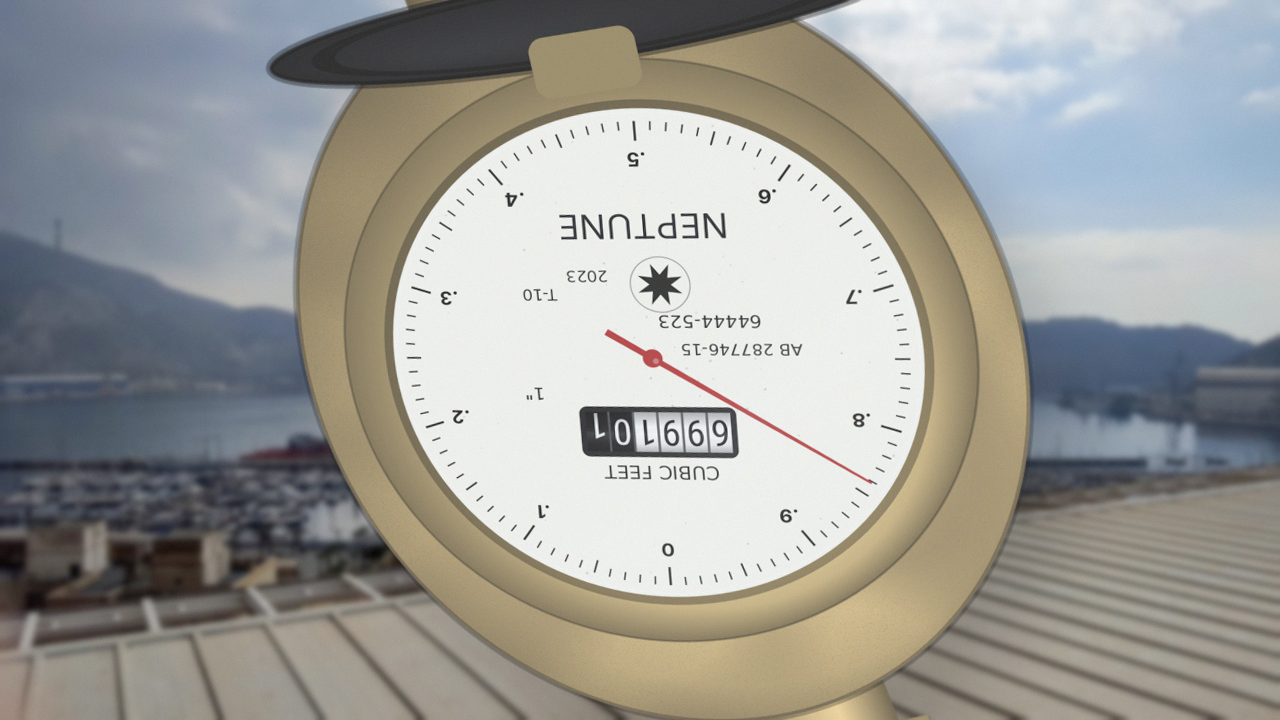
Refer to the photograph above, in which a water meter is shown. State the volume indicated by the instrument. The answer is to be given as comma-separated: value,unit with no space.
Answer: 699100.84,ft³
